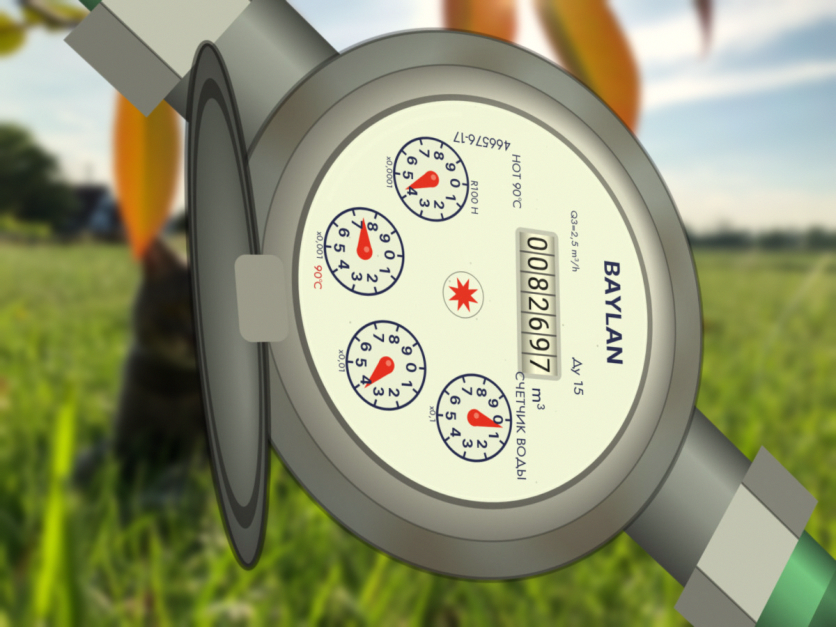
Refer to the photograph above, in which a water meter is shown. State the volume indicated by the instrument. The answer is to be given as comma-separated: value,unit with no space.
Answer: 82697.0374,m³
